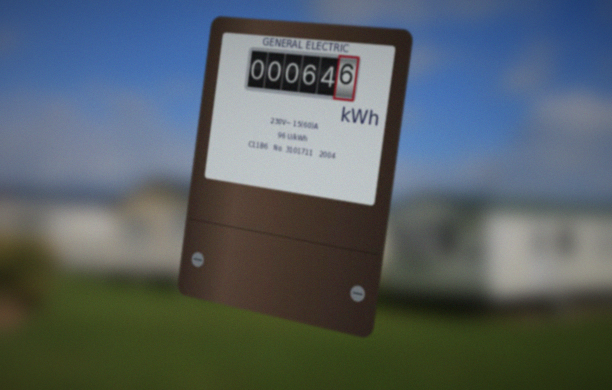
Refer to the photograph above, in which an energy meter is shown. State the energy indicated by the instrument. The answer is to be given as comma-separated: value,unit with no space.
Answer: 64.6,kWh
